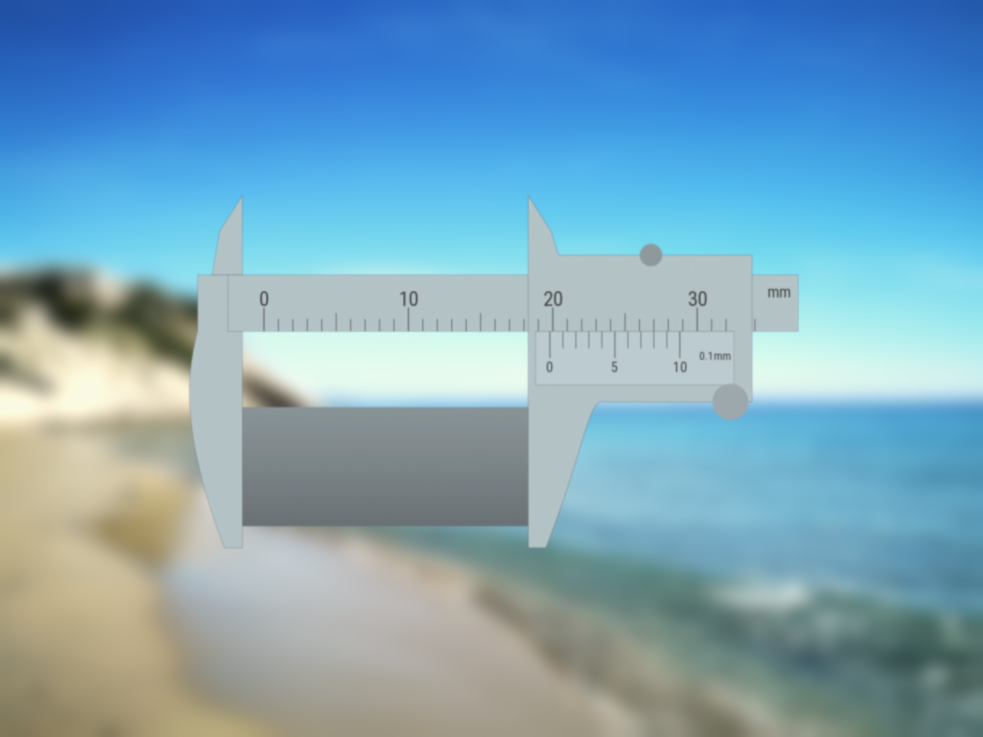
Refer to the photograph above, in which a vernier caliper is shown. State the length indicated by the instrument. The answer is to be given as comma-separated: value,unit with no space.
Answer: 19.8,mm
